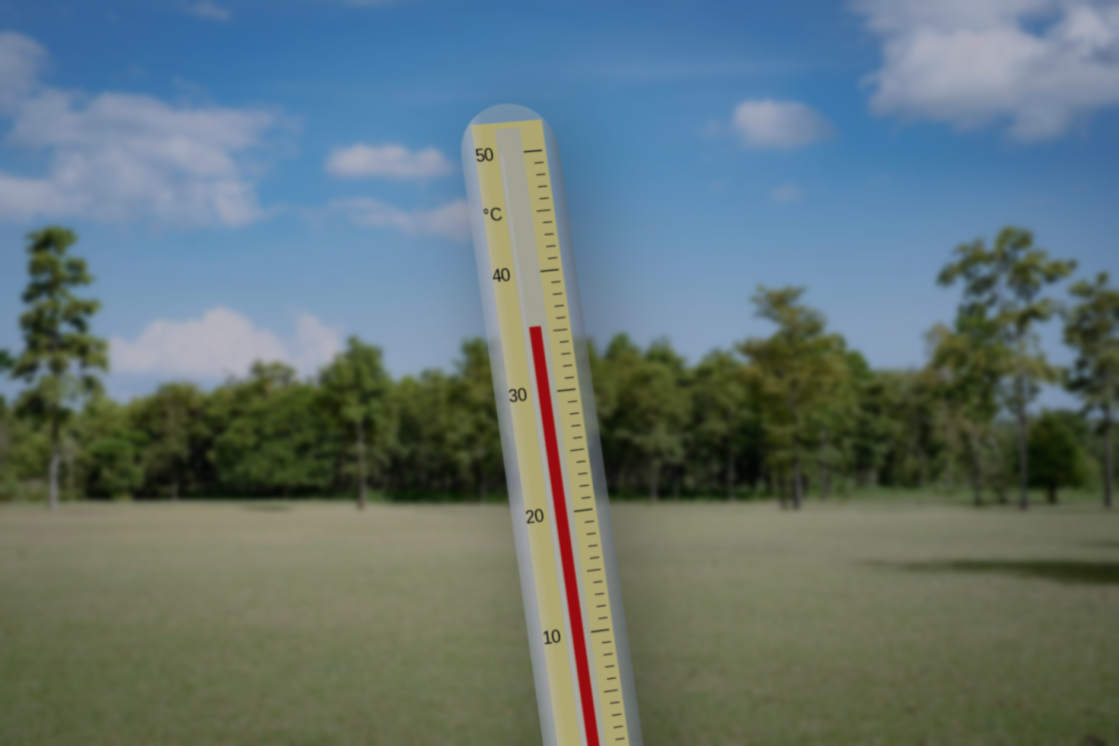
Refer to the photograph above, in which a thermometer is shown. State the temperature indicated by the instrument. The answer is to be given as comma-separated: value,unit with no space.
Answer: 35.5,°C
